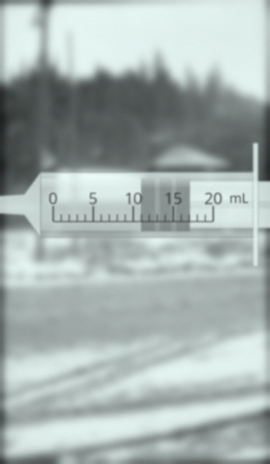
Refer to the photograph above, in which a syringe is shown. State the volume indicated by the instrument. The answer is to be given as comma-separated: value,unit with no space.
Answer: 11,mL
